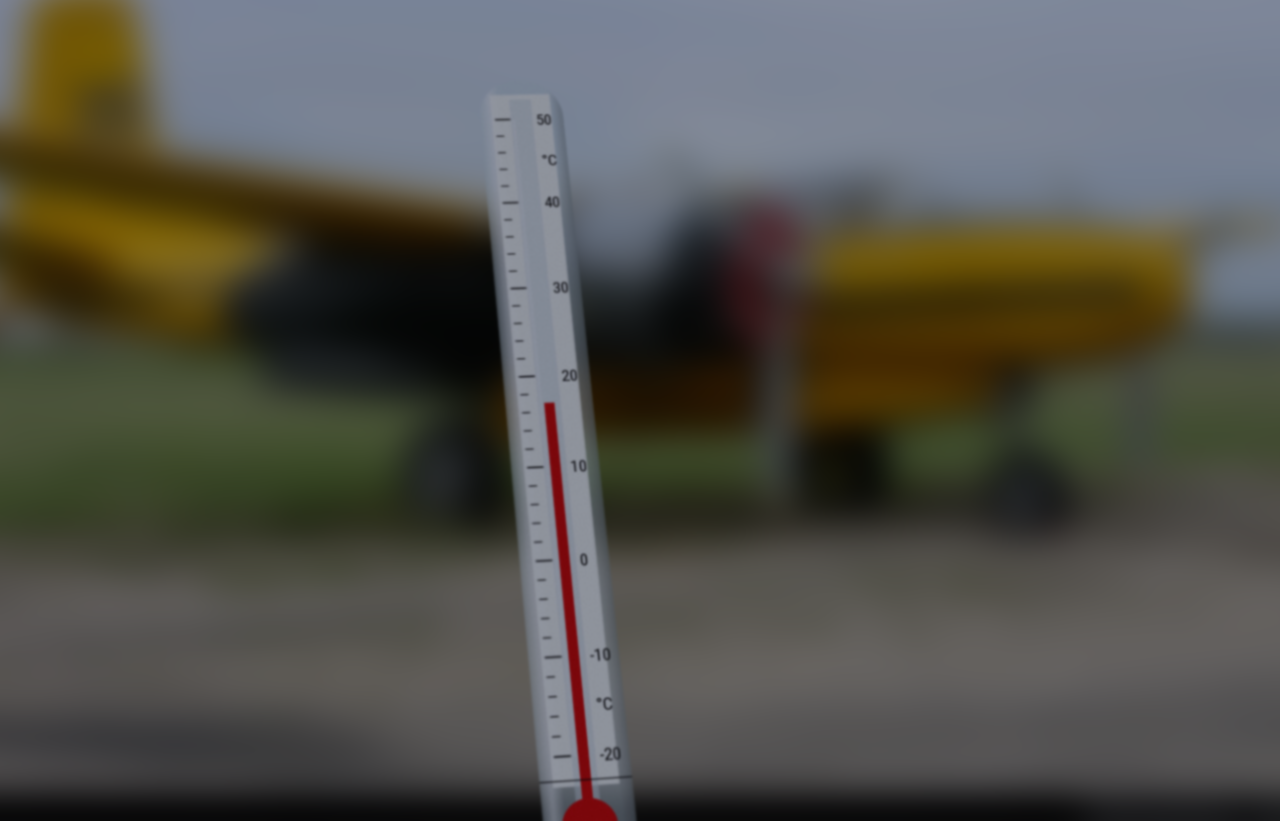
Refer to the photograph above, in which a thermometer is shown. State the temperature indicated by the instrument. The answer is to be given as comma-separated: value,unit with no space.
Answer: 17,°C
